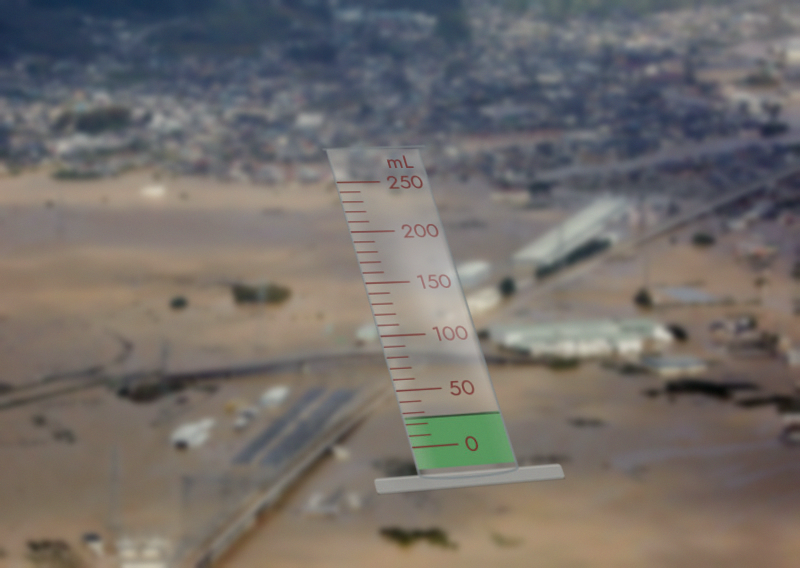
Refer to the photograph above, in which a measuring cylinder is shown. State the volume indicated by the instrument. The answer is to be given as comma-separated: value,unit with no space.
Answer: 25,mL
